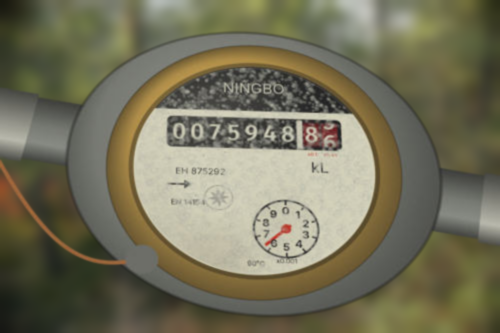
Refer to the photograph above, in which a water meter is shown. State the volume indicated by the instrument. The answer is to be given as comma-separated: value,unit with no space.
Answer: 75948.856,kL
